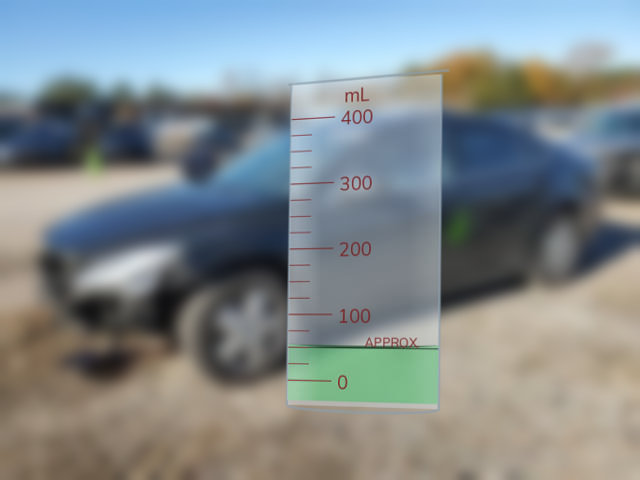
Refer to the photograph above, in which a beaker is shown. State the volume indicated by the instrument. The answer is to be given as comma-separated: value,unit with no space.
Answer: 50,mL
